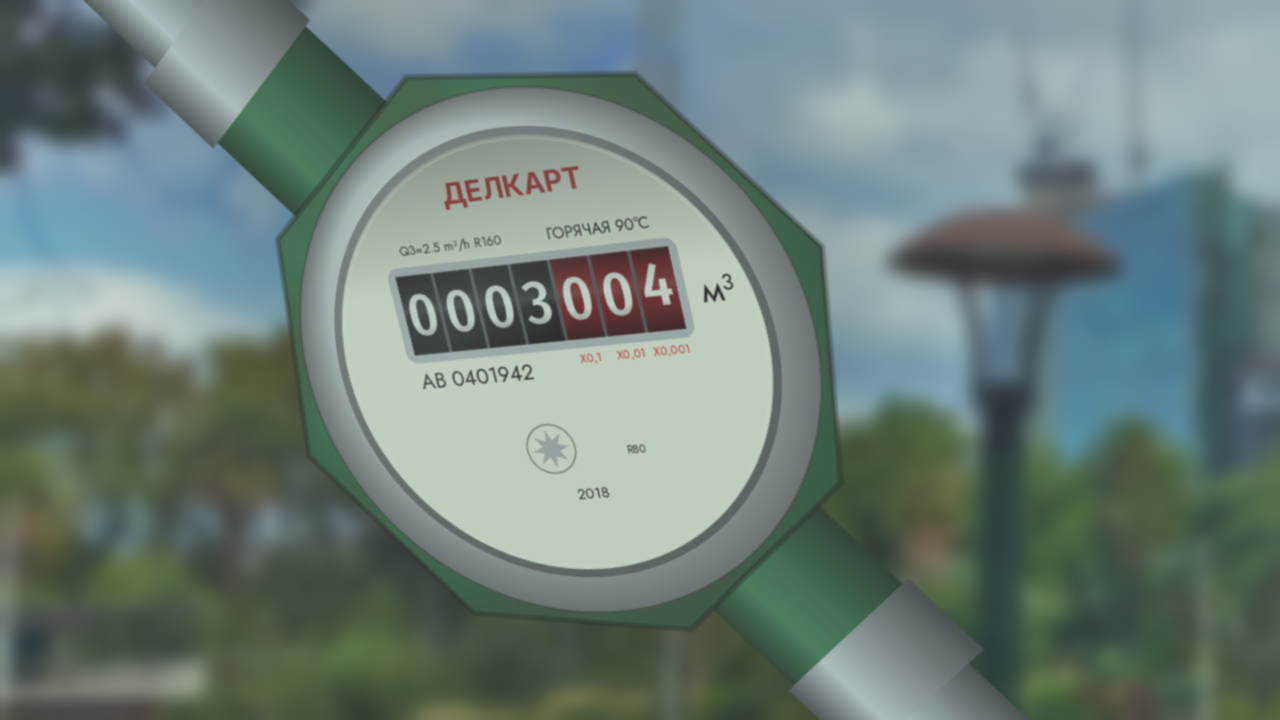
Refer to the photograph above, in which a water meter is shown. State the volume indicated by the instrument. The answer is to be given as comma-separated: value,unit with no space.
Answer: 3.004,m³
